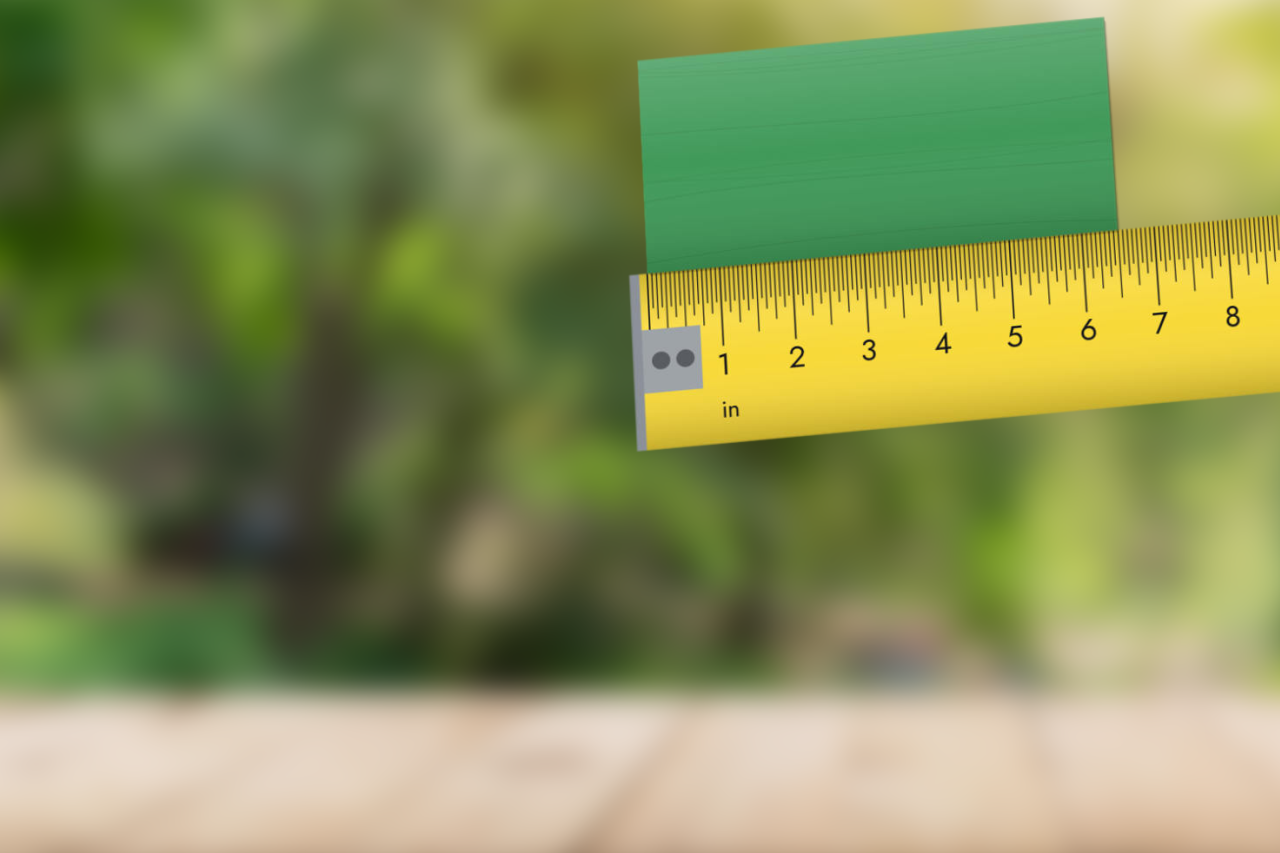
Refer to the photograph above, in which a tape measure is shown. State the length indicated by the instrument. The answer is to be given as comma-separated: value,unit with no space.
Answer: 6.5,in
